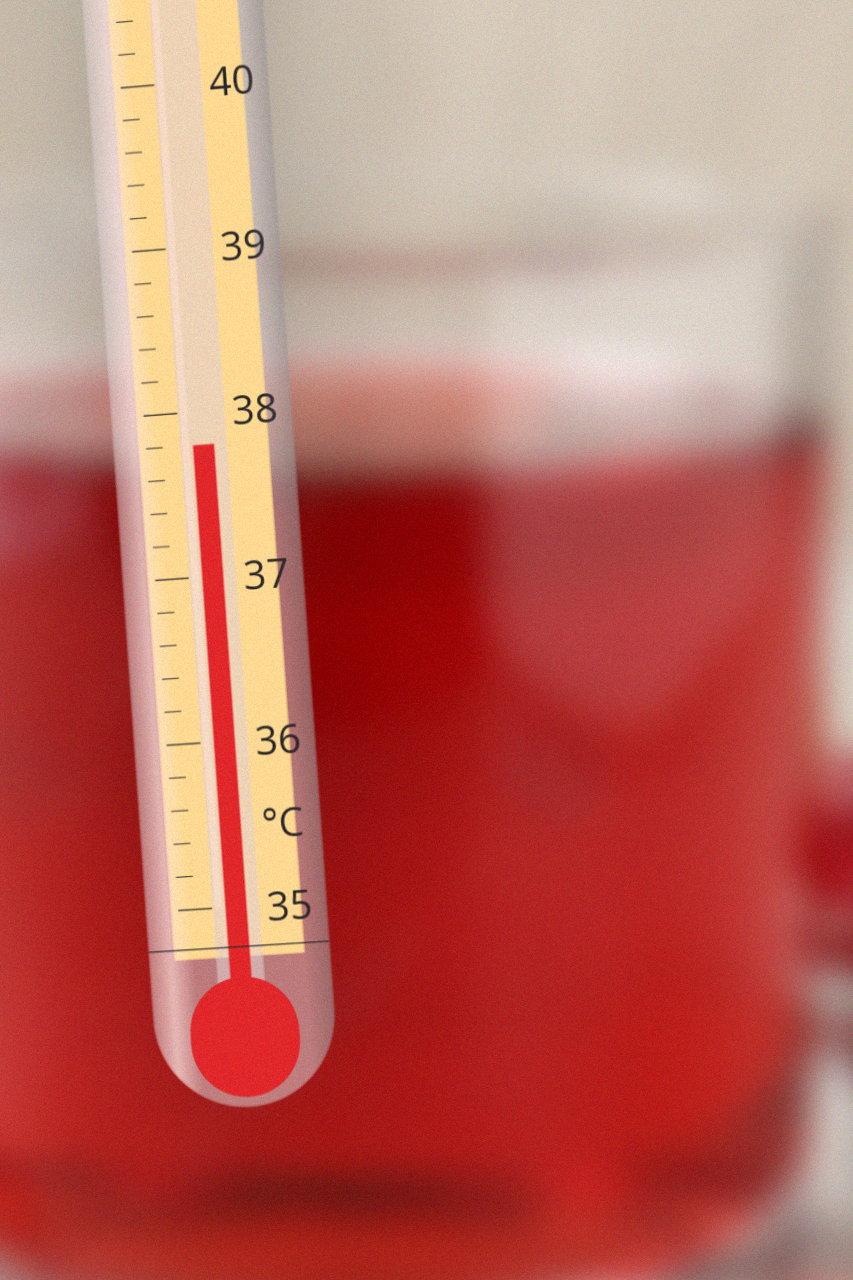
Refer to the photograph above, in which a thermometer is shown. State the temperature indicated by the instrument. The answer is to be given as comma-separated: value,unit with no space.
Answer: 37.8,°C
